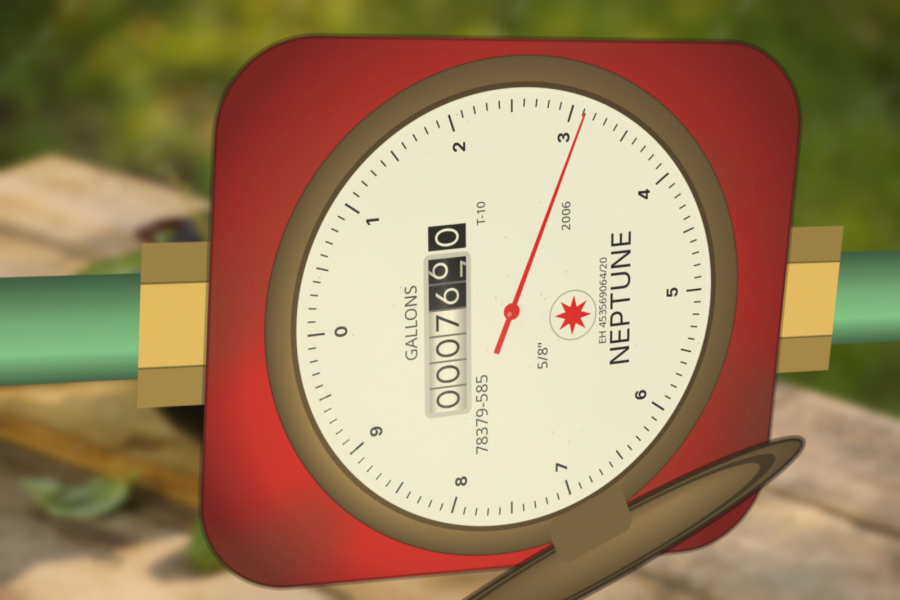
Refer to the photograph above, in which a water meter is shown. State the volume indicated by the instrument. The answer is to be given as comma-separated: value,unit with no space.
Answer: 7663.1,gal
